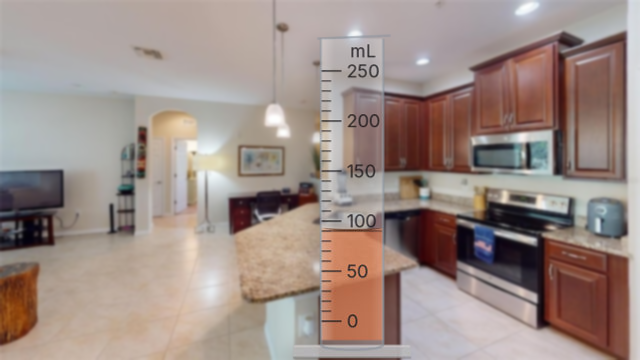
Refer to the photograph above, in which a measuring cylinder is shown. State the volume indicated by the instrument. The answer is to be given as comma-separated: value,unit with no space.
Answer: 90,mL
